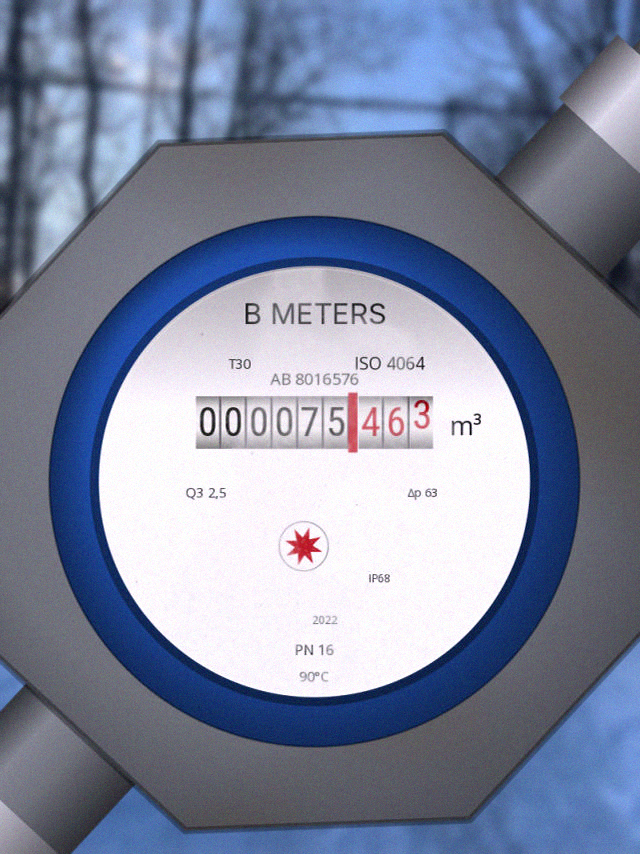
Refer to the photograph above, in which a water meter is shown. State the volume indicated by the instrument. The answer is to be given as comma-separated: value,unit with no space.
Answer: 75.463,m³
